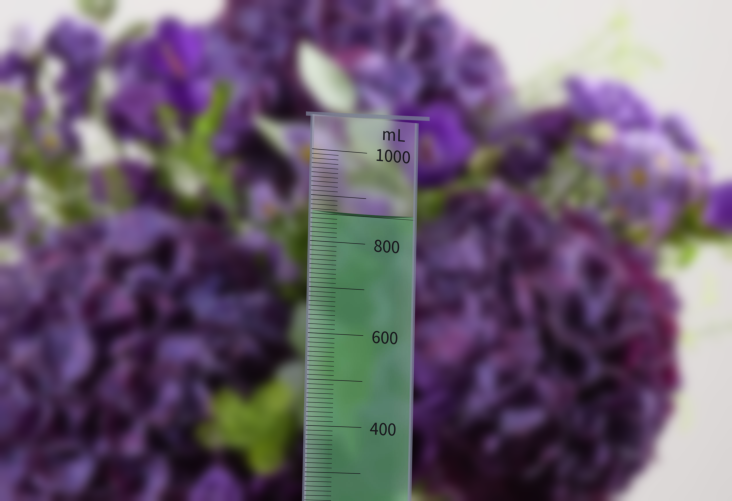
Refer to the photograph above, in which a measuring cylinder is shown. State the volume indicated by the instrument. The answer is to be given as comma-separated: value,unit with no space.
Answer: 860,mL
